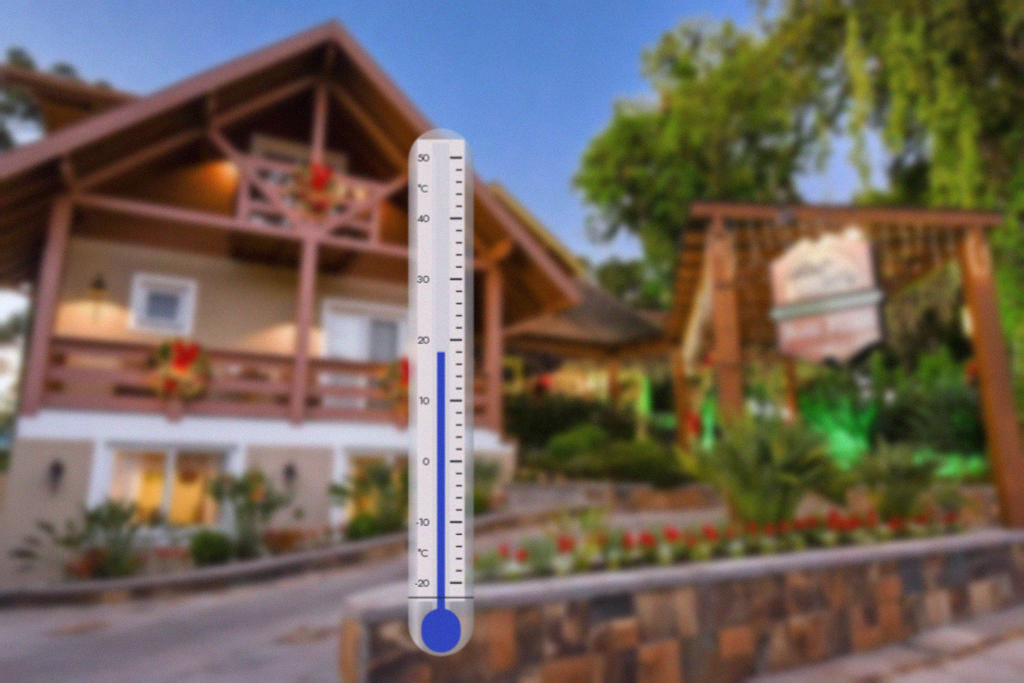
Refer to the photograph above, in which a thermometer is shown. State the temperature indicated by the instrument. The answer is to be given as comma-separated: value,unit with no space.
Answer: 18,°C
